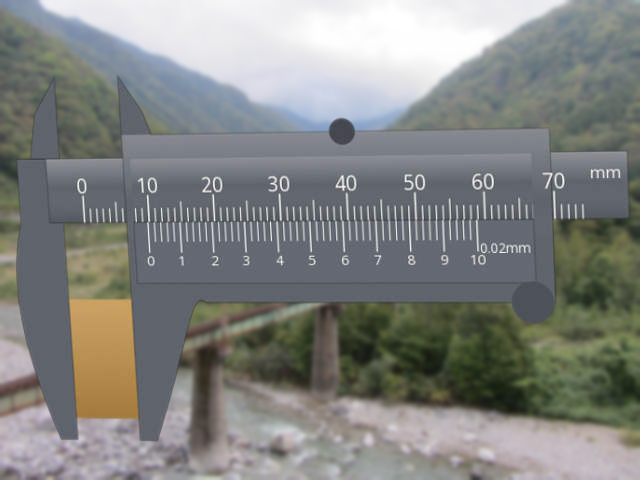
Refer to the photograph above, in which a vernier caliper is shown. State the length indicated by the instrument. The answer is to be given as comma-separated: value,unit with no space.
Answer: 9.8,mm
